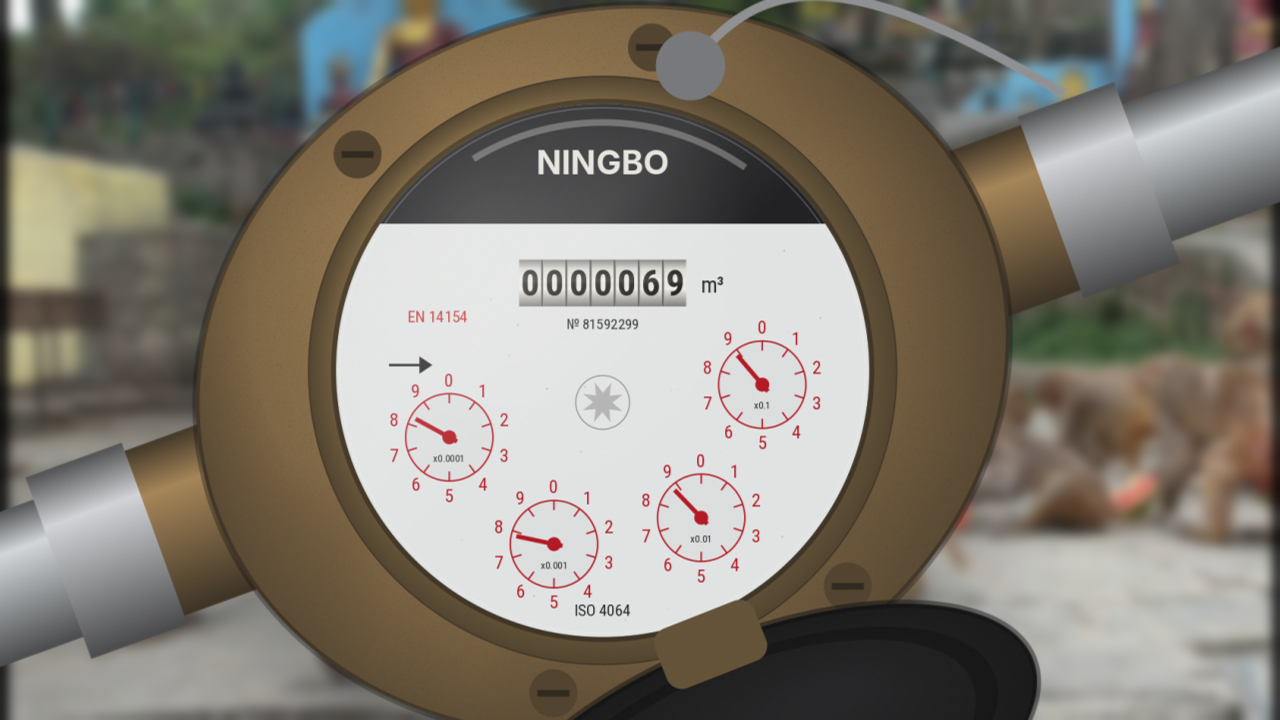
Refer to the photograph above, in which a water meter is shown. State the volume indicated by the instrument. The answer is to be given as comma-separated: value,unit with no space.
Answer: 69.8878,m³
